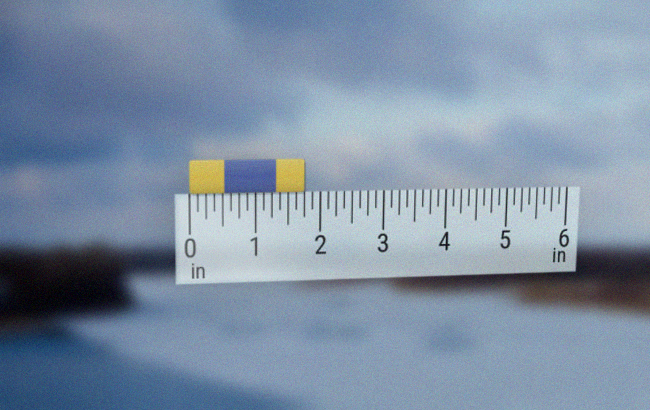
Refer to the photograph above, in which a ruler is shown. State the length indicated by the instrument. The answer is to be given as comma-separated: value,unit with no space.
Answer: 1.75,in
